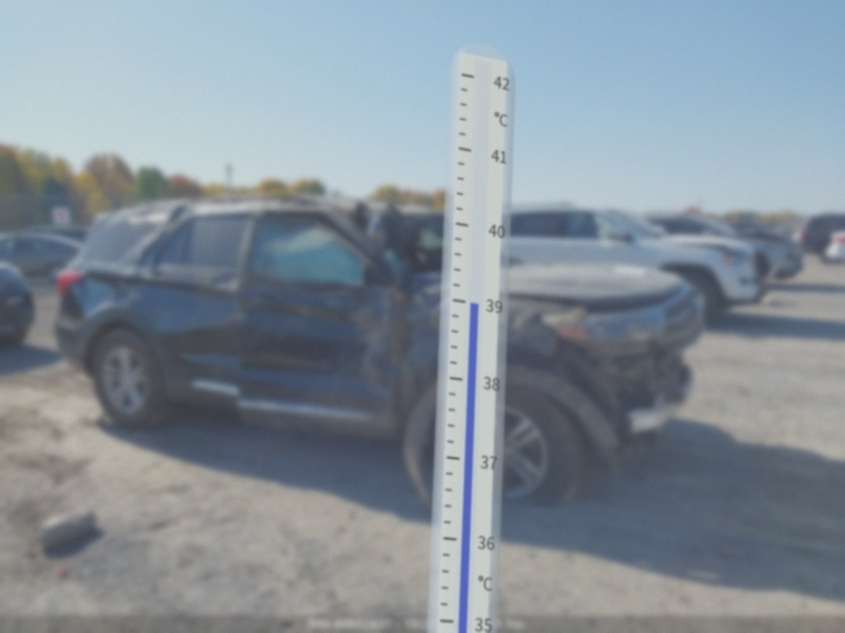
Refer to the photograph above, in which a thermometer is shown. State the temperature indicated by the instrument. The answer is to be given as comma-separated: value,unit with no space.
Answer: 39,°C
